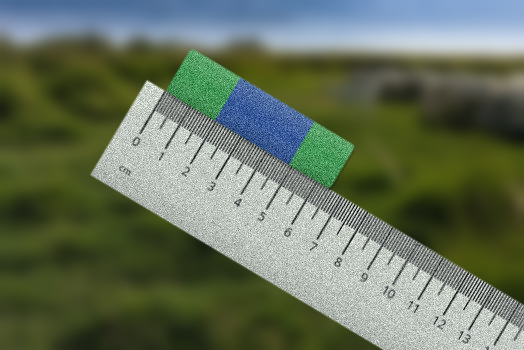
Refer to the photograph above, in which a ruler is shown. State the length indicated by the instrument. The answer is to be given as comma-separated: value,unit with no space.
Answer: 6.5,cm
